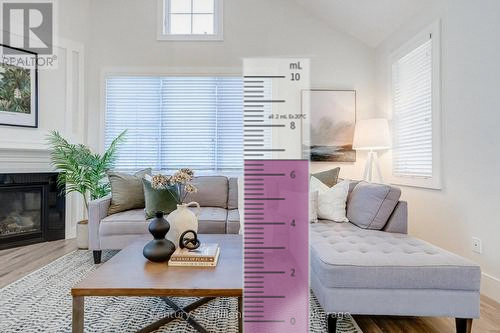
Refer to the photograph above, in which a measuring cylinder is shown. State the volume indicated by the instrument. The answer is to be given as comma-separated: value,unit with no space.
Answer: 6.6,mL
